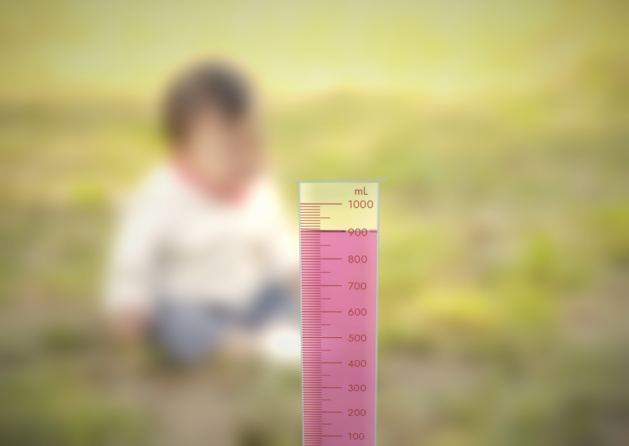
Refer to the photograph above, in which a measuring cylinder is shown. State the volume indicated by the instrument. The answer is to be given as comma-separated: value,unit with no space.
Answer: 900,mL
